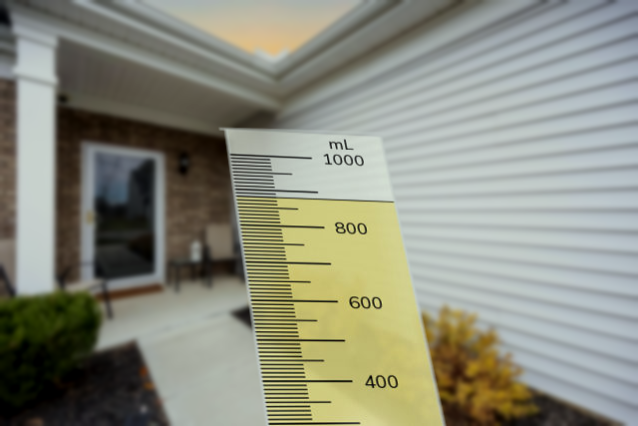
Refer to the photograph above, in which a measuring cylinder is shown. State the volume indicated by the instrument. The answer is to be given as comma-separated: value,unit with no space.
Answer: 880,mL
